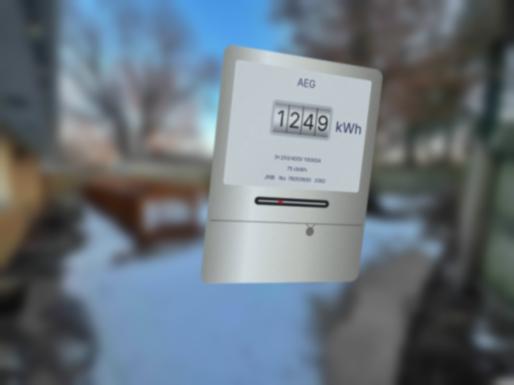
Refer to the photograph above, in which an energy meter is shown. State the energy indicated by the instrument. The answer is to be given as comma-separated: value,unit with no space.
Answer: 1249,kWh
